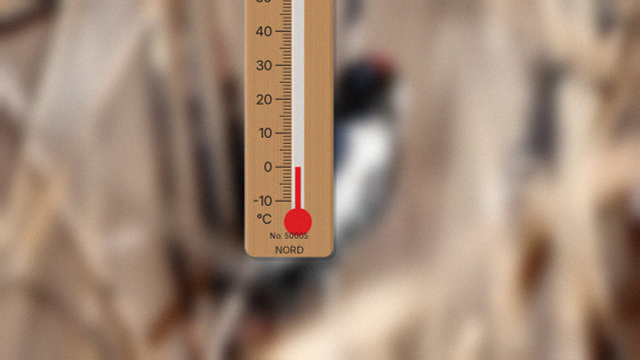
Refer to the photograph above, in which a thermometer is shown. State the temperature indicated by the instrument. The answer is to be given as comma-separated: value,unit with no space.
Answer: 0,°C
